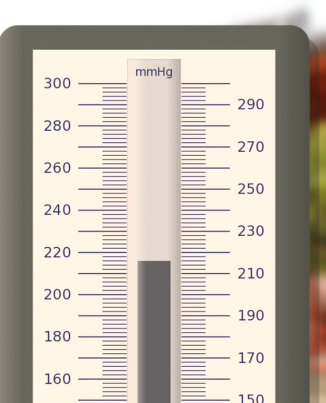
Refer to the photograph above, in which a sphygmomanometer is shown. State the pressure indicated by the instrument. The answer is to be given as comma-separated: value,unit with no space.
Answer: 216,mmHg
